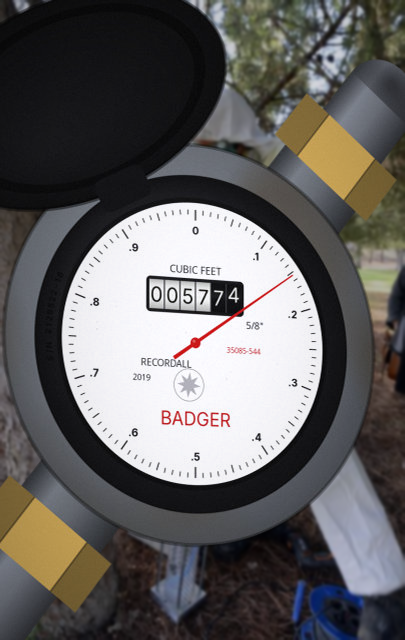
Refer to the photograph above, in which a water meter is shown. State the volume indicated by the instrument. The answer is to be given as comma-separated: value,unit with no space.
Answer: 5774.15,ft³
